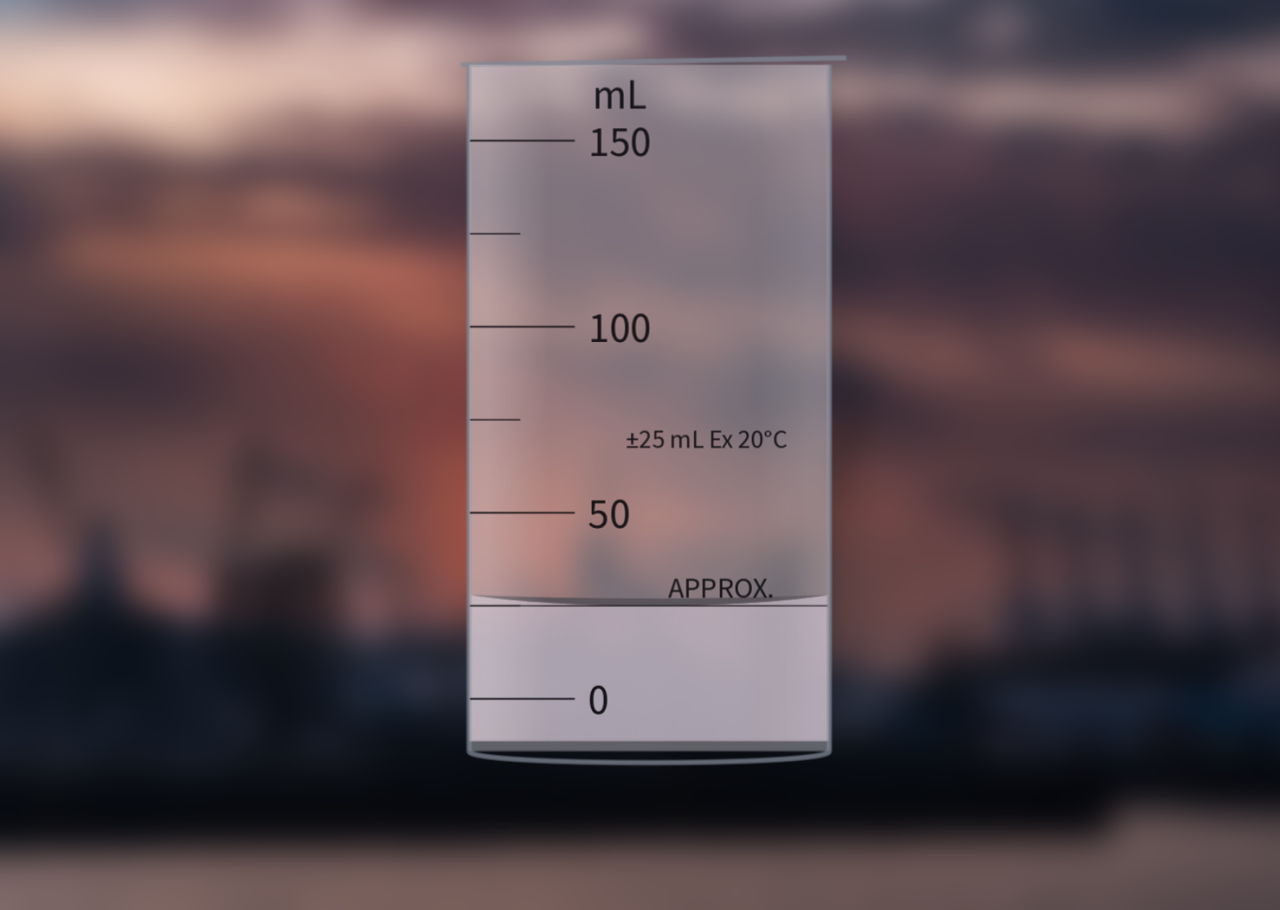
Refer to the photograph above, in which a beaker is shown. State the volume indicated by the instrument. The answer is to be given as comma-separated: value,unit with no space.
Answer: 25,mL
